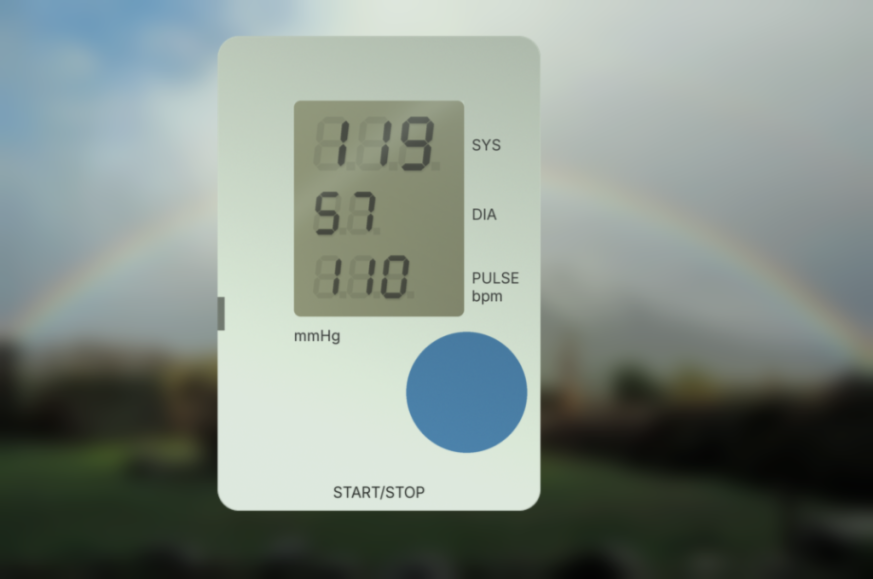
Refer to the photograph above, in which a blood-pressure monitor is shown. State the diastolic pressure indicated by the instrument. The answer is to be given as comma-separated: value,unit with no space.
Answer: 57,mmHg
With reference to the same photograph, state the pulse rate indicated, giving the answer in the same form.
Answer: 110,bpm
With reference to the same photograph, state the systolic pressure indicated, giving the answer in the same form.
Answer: 119,mmHg
